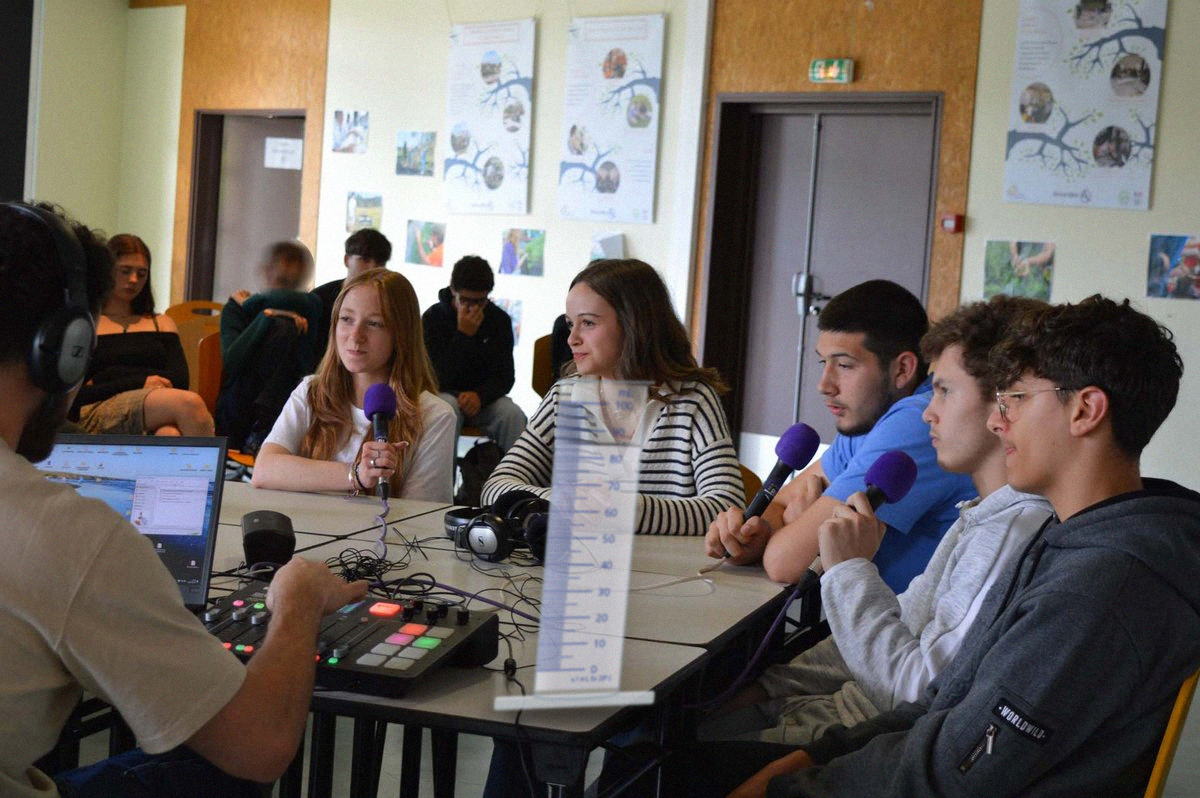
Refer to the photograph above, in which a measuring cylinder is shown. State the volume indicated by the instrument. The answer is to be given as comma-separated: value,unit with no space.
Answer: 85,mL
